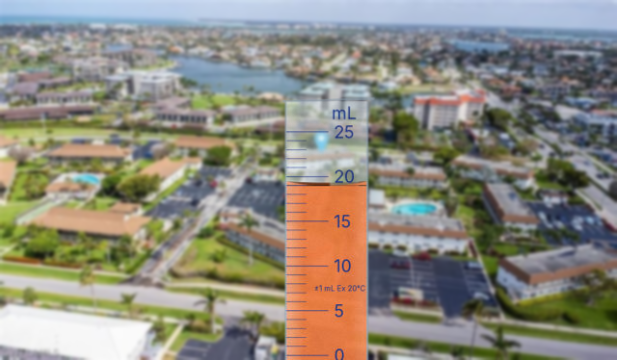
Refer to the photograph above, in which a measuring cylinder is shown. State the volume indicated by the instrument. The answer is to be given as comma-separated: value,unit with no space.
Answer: 19,mL
